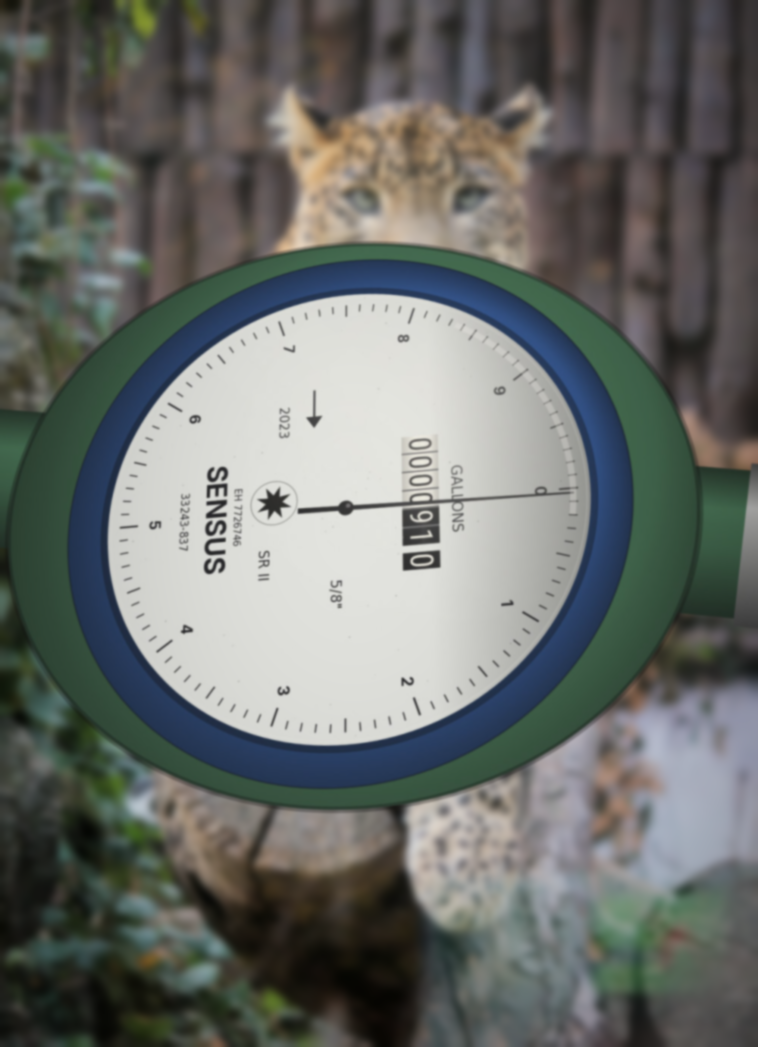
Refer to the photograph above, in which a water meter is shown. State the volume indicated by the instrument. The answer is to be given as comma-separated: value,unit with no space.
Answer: 910.0,gal
